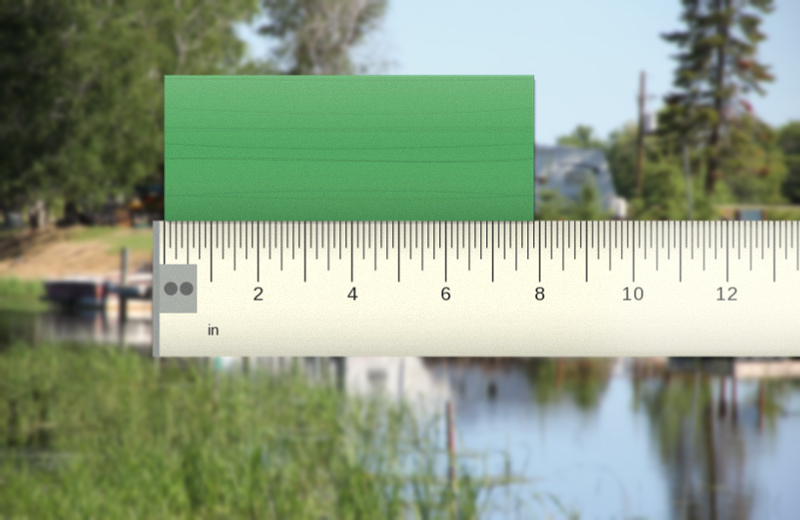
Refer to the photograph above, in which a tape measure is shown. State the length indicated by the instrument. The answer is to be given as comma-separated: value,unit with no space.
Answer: 7.875,in
